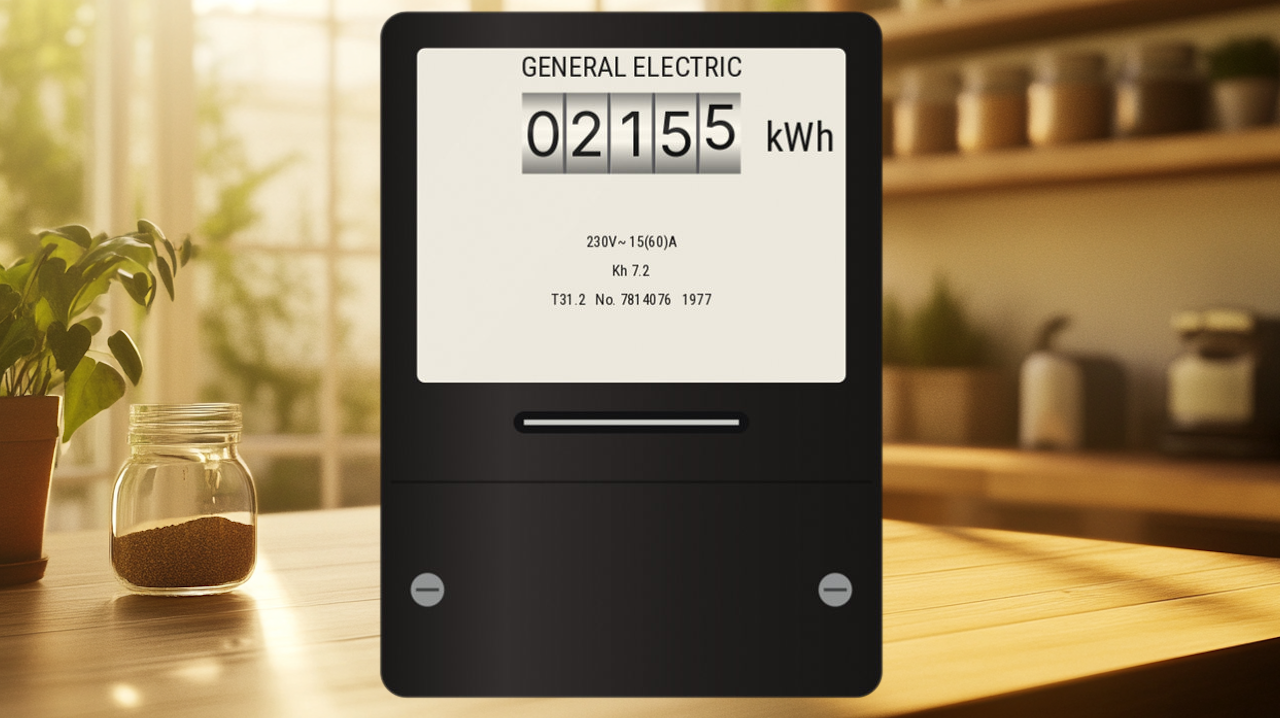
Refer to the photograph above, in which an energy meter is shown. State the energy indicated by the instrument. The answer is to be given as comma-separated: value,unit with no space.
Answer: 2155,kWh
